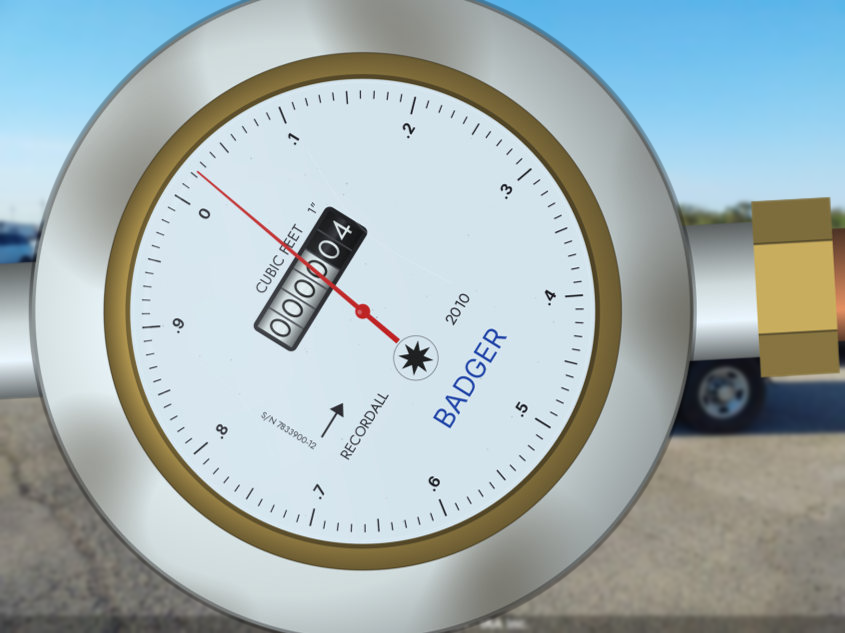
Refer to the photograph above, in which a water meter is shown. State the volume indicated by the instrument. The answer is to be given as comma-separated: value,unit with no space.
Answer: 4.02,ft³
